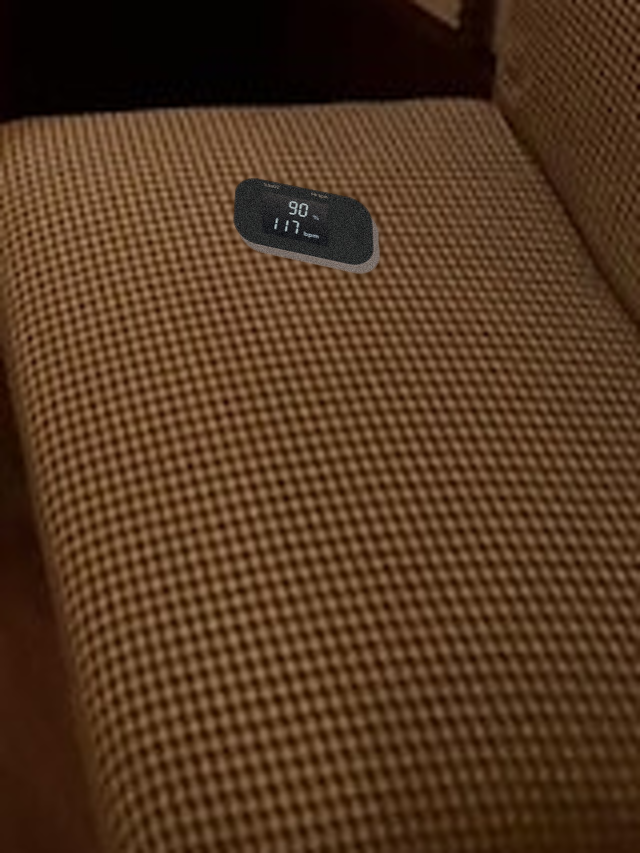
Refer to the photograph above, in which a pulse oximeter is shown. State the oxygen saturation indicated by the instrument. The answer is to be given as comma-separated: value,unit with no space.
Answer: 90,%
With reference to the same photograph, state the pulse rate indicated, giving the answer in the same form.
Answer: 117,bpm
